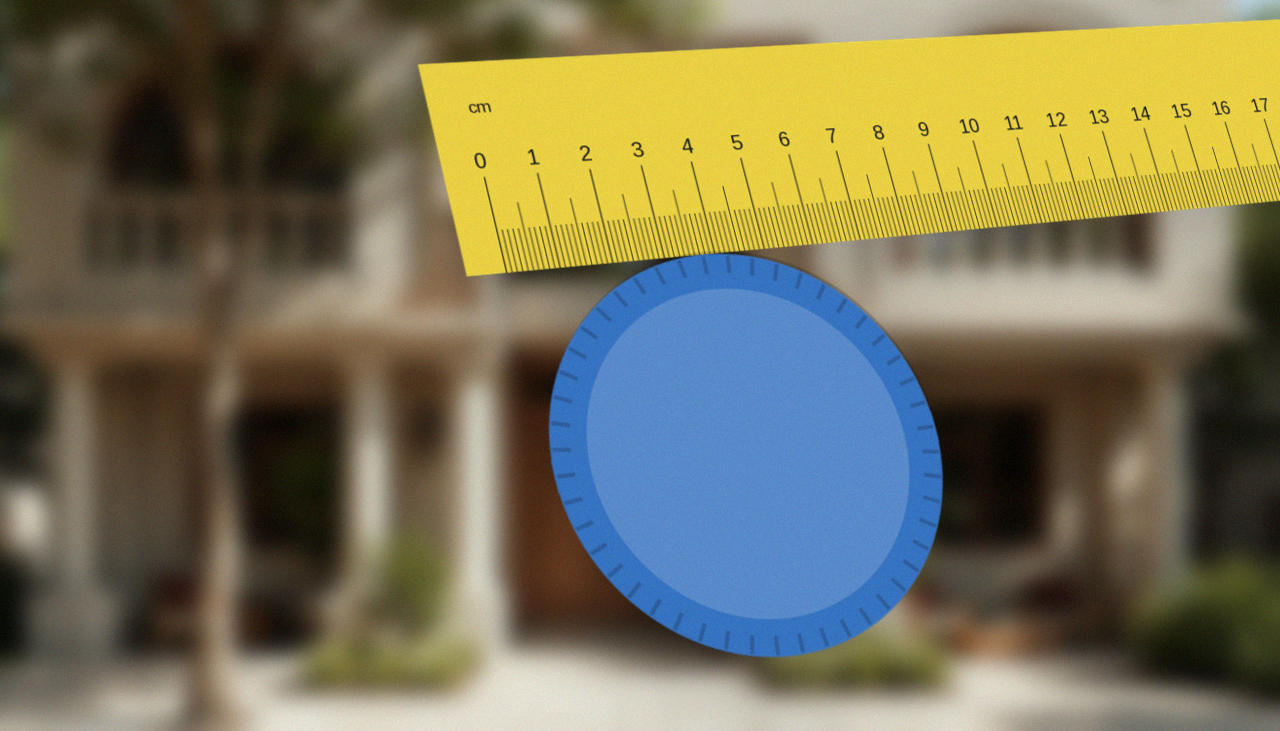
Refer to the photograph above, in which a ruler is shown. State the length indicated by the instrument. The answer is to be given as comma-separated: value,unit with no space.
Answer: 7.5,cm
